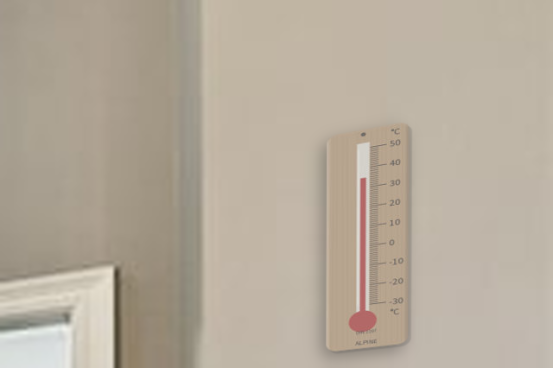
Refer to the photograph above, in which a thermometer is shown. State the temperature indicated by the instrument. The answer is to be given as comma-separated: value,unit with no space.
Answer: 35,°C
